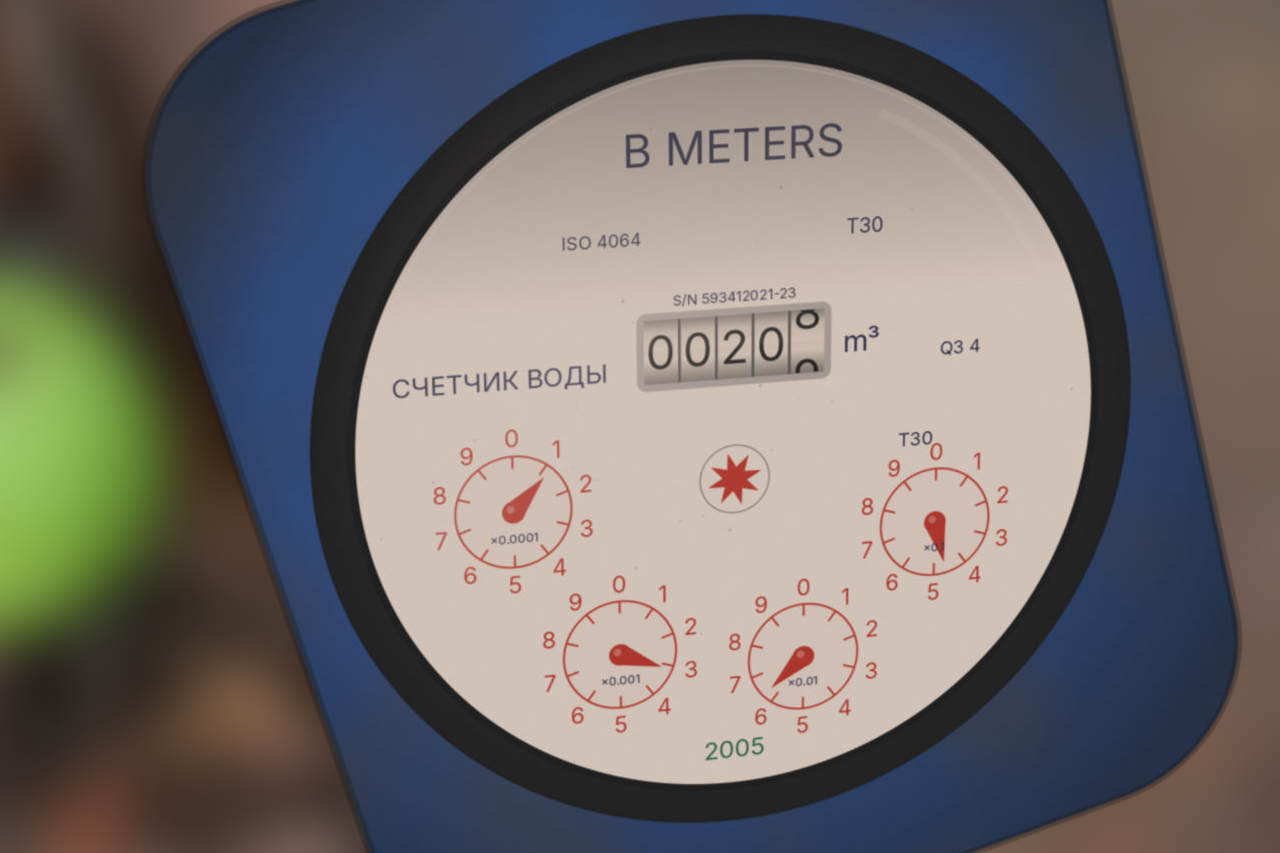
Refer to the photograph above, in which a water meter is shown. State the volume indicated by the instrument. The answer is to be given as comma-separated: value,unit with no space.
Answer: 208.4631,m³
